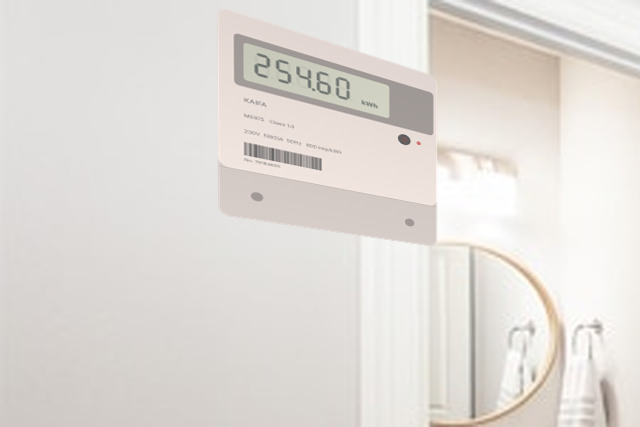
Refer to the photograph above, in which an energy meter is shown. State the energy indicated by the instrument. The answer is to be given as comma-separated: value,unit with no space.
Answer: 254.60,kWh
